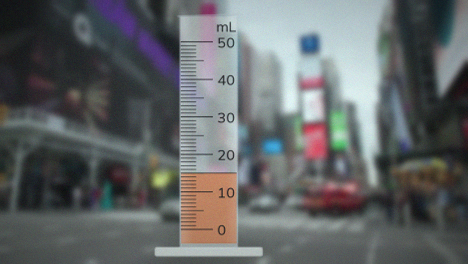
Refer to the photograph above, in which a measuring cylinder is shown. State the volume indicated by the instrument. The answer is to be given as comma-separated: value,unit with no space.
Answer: 15,mL
